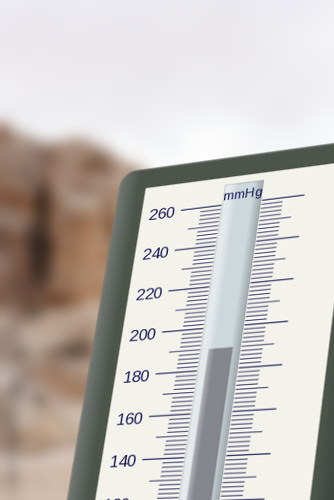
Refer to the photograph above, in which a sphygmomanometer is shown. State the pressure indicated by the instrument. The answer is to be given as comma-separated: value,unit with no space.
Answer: 190,mmHg
